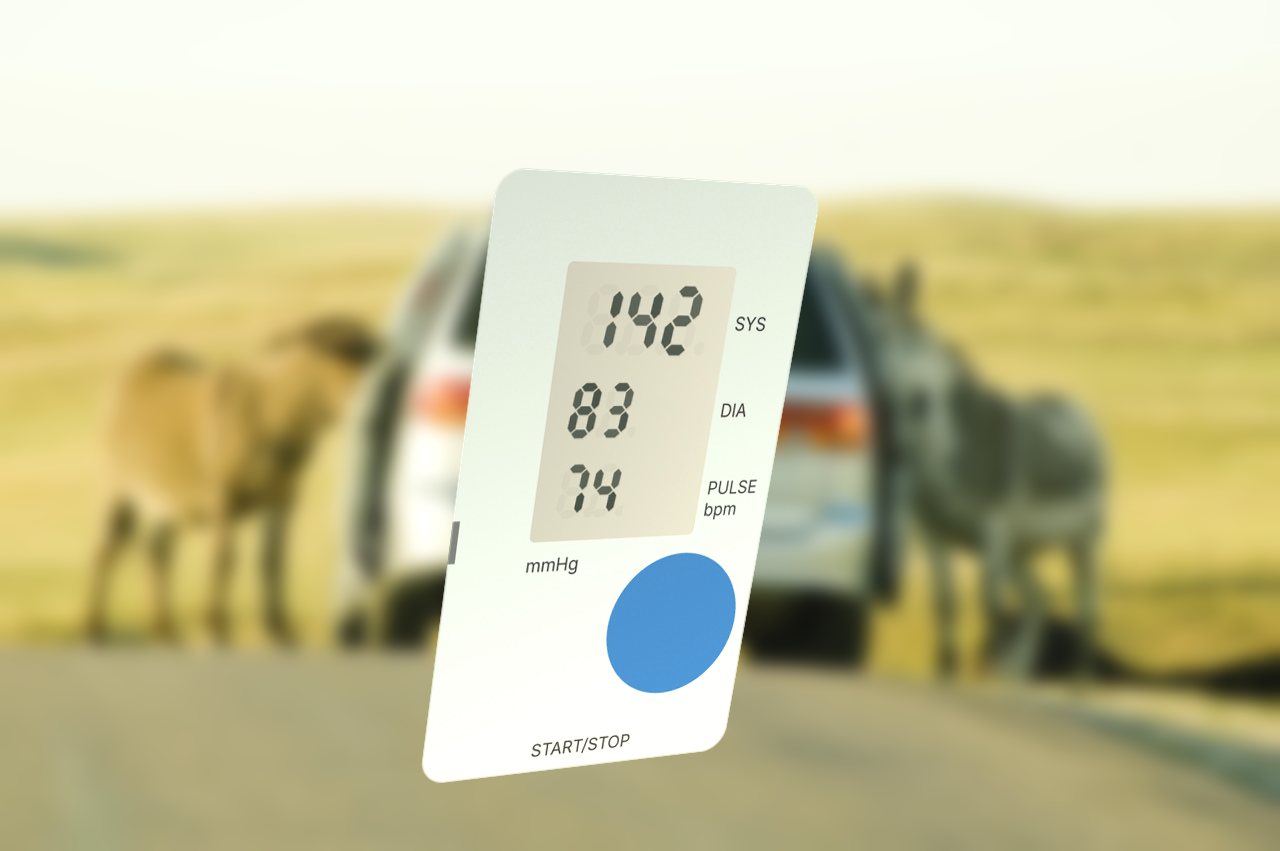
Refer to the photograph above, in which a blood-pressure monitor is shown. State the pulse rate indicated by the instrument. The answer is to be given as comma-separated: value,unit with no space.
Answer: 74,bpm
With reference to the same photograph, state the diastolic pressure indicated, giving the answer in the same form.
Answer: 83,mmHg
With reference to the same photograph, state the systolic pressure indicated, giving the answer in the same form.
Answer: 142,mmHg
